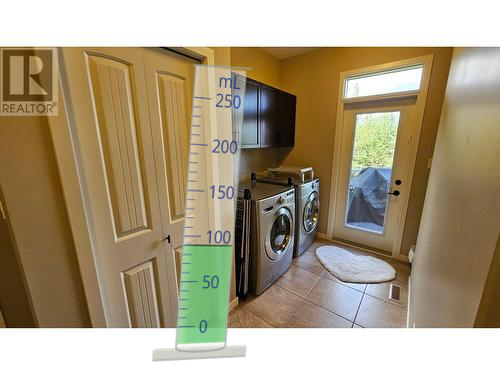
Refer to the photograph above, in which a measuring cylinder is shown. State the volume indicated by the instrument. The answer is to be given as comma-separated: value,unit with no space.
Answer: 90,mL
